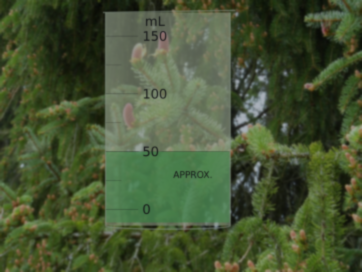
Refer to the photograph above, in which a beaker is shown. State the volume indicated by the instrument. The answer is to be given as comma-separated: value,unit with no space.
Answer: 50,mL
